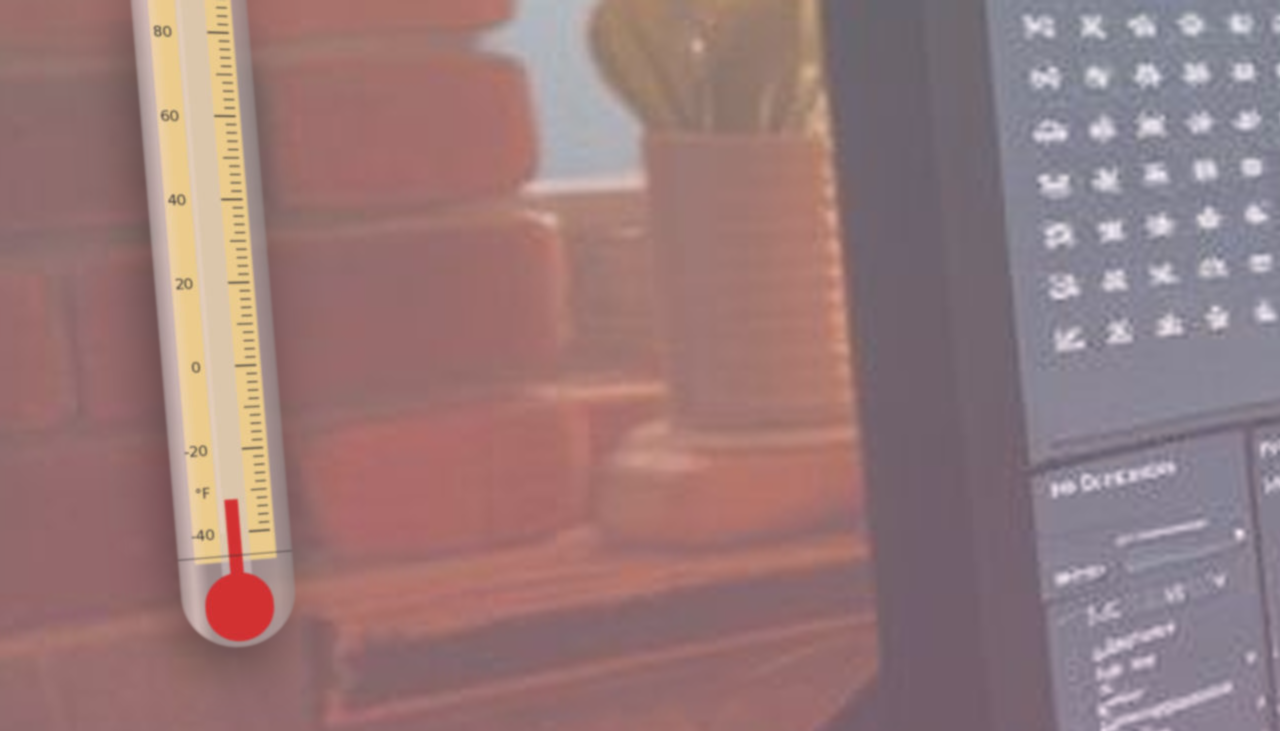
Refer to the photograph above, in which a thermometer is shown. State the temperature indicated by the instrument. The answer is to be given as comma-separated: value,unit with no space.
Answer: -32,°F
